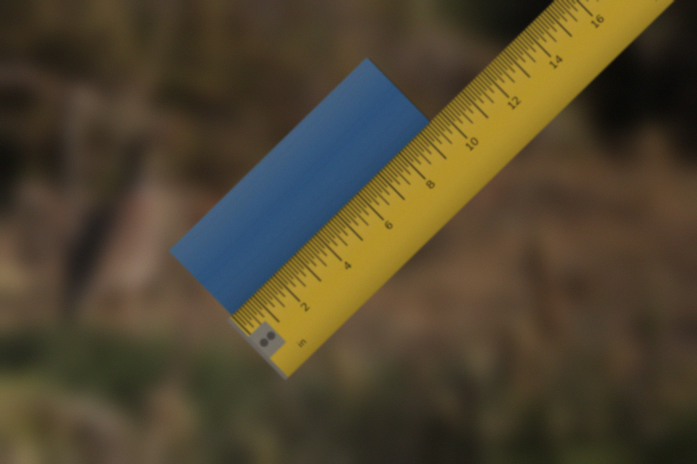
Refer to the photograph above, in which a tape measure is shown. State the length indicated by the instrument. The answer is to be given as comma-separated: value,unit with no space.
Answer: 9.5,in
